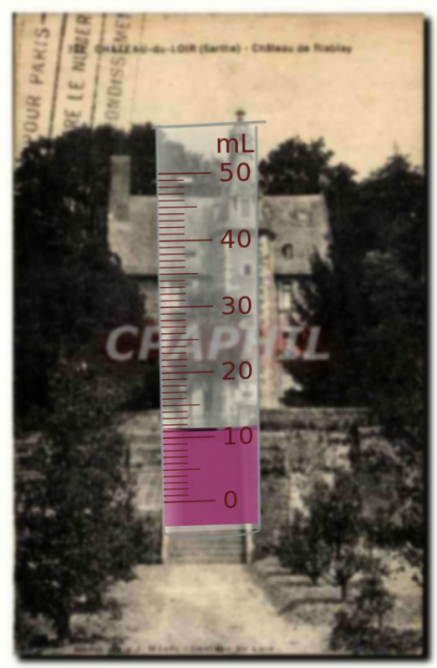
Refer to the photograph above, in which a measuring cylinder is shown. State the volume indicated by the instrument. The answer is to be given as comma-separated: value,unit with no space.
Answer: 11,mL
